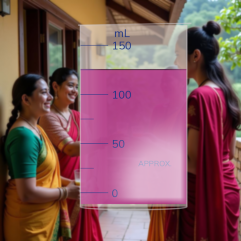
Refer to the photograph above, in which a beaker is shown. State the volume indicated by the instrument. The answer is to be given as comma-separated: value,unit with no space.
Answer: 125,mL
